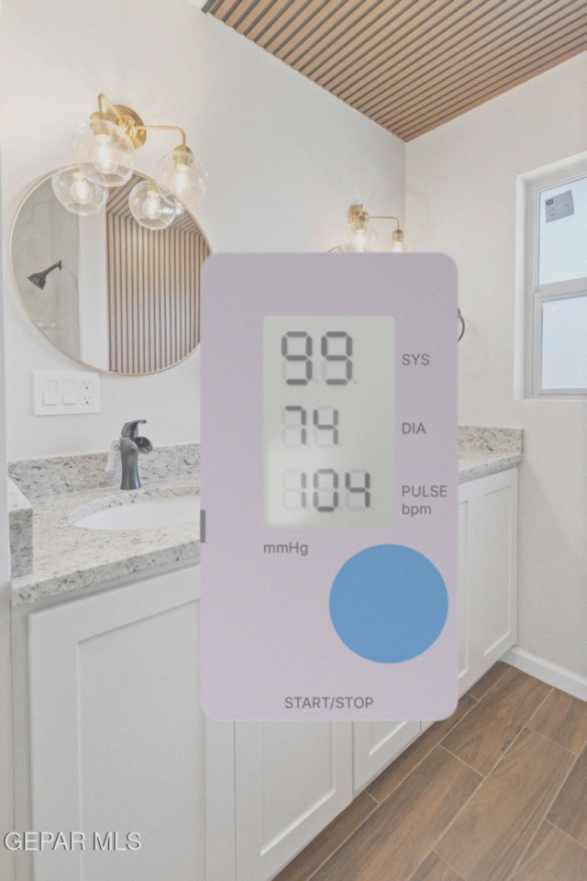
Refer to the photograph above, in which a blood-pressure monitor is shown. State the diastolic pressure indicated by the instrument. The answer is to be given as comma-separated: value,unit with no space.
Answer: 74,mmHg
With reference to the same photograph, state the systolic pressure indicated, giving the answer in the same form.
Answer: 99,mmHg
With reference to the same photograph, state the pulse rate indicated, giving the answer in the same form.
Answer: 104,bpm
